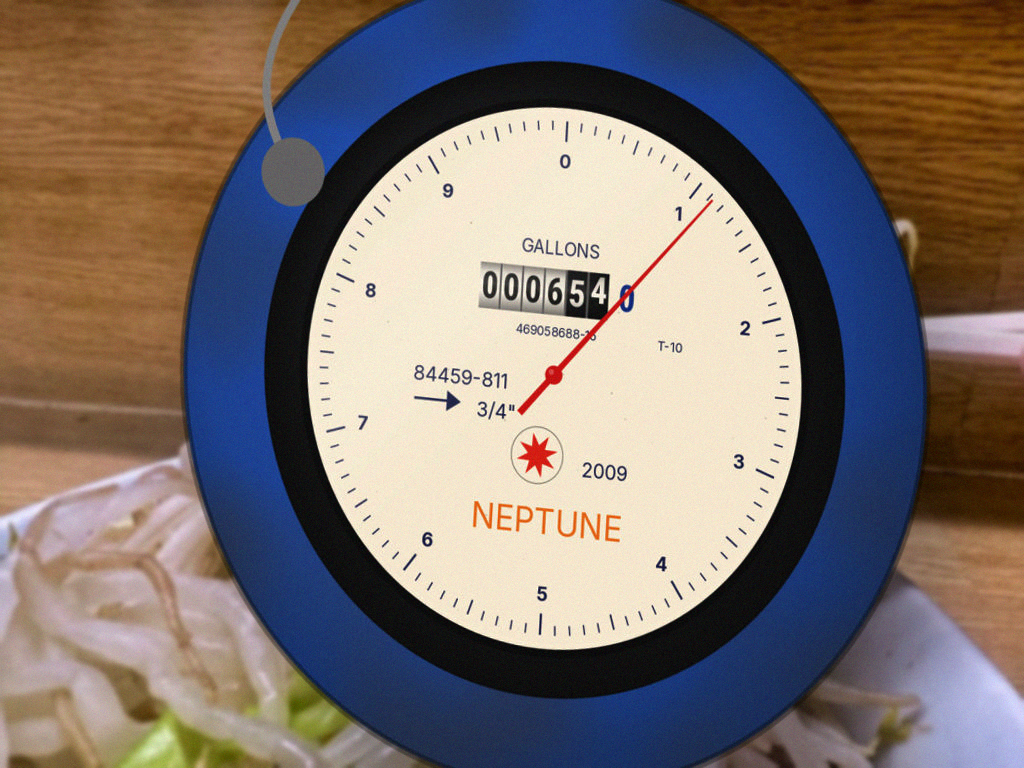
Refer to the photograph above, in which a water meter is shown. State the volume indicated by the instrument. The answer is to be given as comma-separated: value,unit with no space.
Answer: 6541.1,gal
